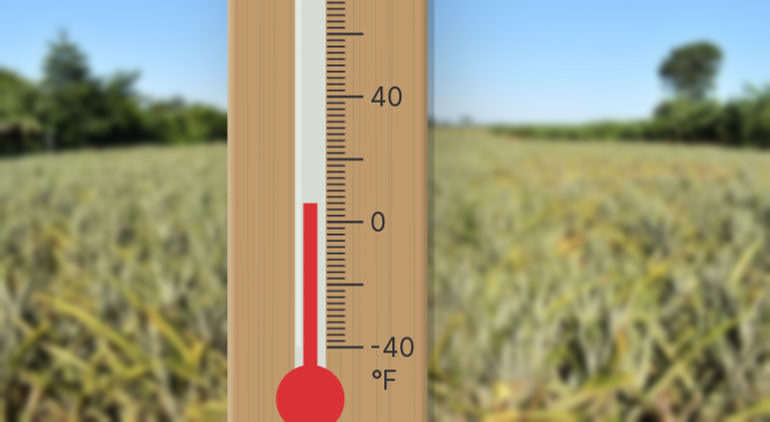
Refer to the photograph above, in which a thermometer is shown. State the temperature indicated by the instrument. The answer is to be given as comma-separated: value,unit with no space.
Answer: 6,°F
